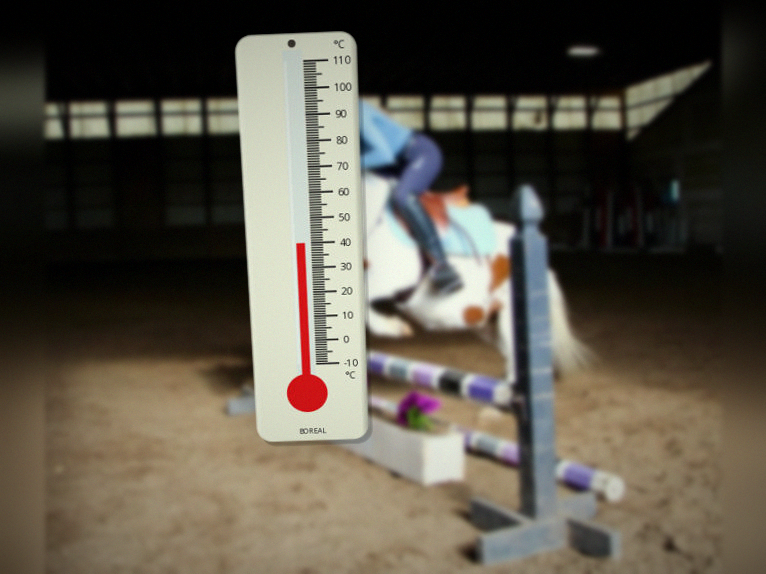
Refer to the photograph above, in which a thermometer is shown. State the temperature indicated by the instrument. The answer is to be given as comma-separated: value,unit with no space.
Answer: 40,°C
